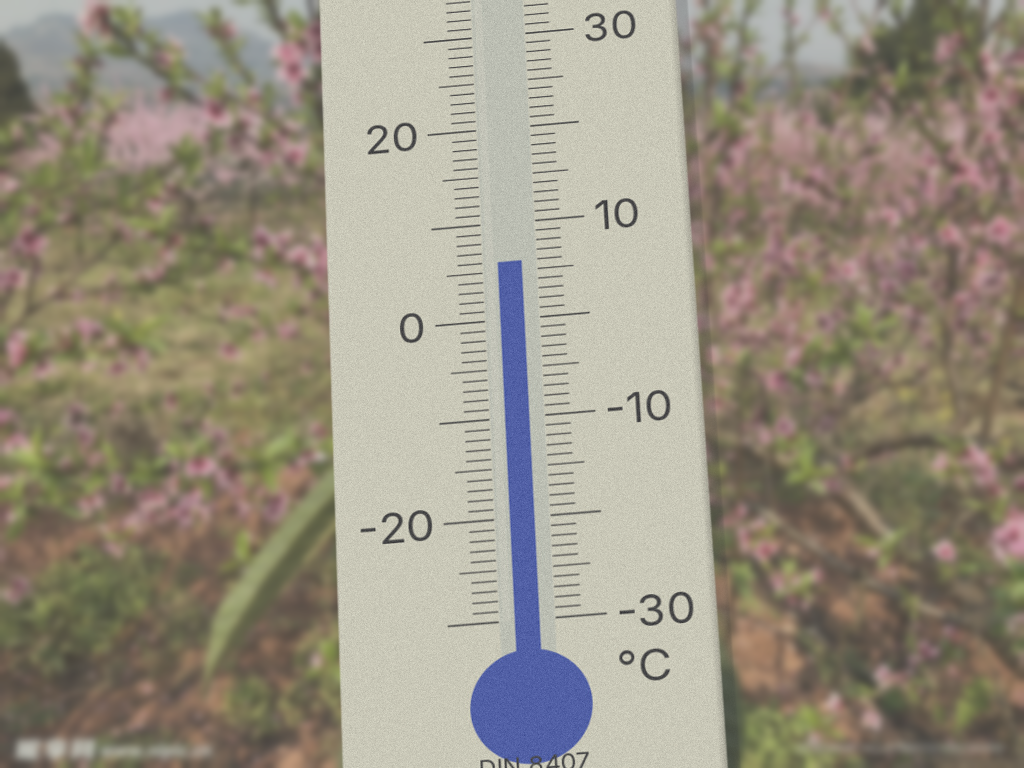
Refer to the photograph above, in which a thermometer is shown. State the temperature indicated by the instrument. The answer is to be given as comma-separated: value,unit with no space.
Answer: 6,°C
